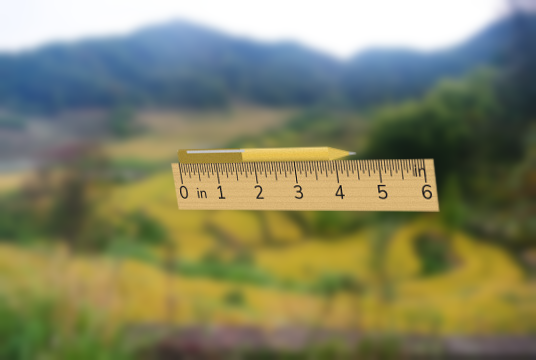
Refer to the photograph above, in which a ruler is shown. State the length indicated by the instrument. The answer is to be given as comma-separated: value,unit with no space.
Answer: 4.5,in
